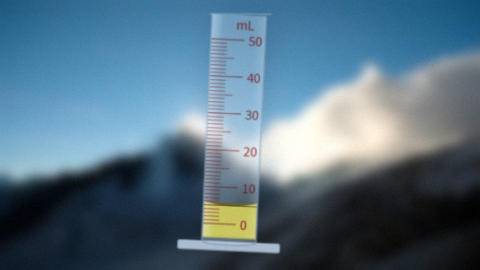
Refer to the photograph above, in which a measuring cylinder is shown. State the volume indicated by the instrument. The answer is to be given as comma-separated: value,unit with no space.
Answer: 5,mL
